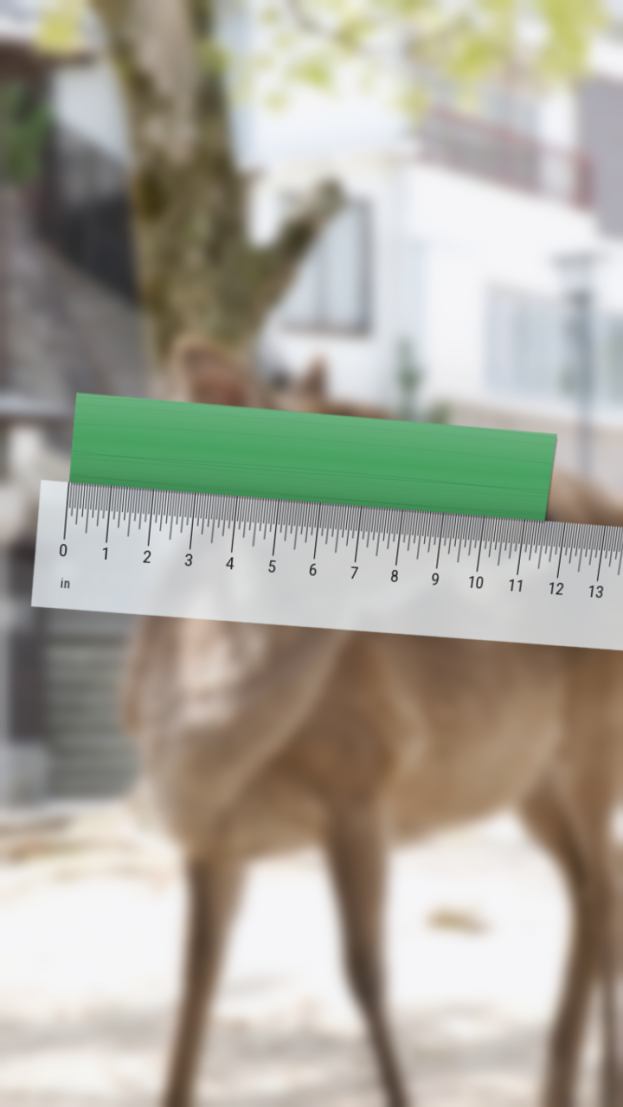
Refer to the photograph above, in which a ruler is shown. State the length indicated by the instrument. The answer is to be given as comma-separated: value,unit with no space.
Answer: 11.5,in
